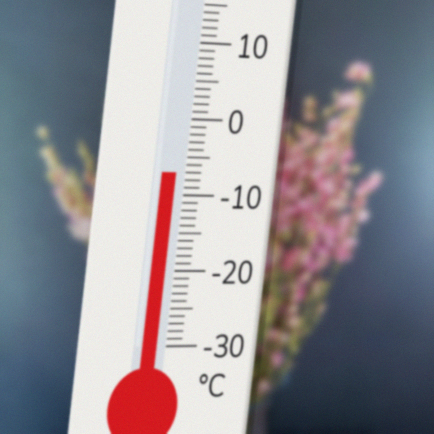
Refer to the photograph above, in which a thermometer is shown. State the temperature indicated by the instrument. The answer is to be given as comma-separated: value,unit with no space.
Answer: -7,°C
